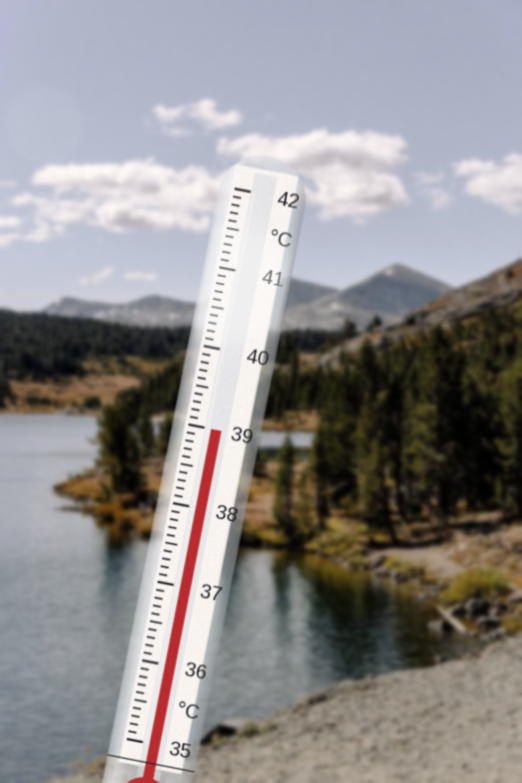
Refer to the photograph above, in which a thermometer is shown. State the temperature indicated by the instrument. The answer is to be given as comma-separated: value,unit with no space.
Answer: 39,°C
